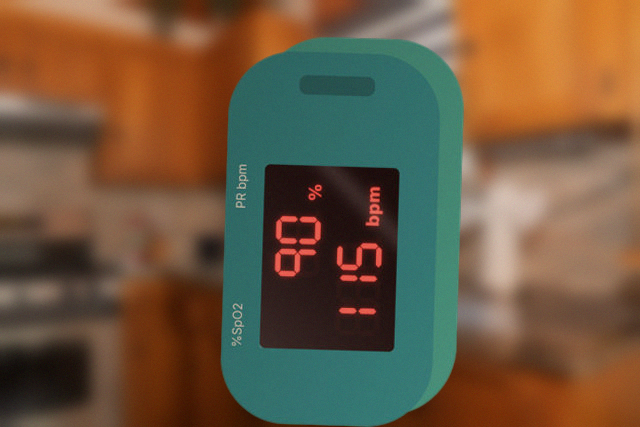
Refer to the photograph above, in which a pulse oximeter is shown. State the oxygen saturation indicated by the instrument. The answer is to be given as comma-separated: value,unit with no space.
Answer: 90,%
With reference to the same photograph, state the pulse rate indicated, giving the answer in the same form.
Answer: 115,bpm
